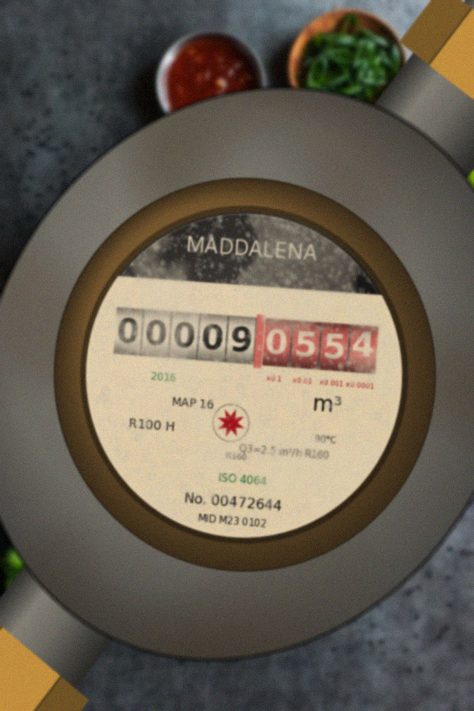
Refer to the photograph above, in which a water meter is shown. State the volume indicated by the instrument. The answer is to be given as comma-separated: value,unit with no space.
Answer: 9.0554,m³
